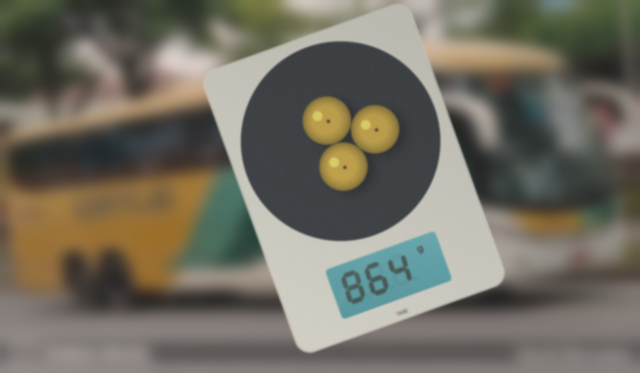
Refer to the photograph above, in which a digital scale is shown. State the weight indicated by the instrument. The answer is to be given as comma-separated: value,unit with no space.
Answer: 864,g
